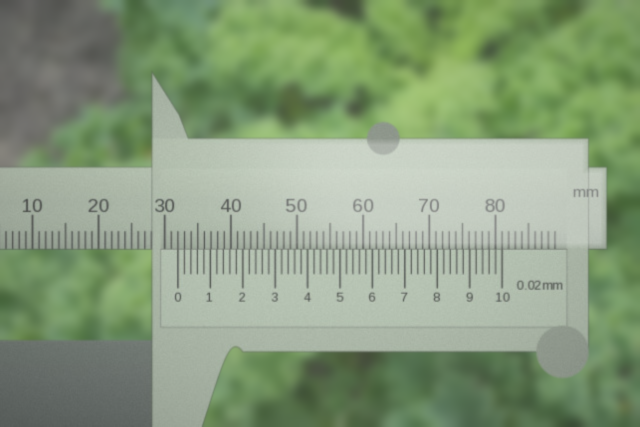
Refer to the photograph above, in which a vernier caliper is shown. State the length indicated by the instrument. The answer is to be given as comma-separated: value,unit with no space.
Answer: 32.0,mm
